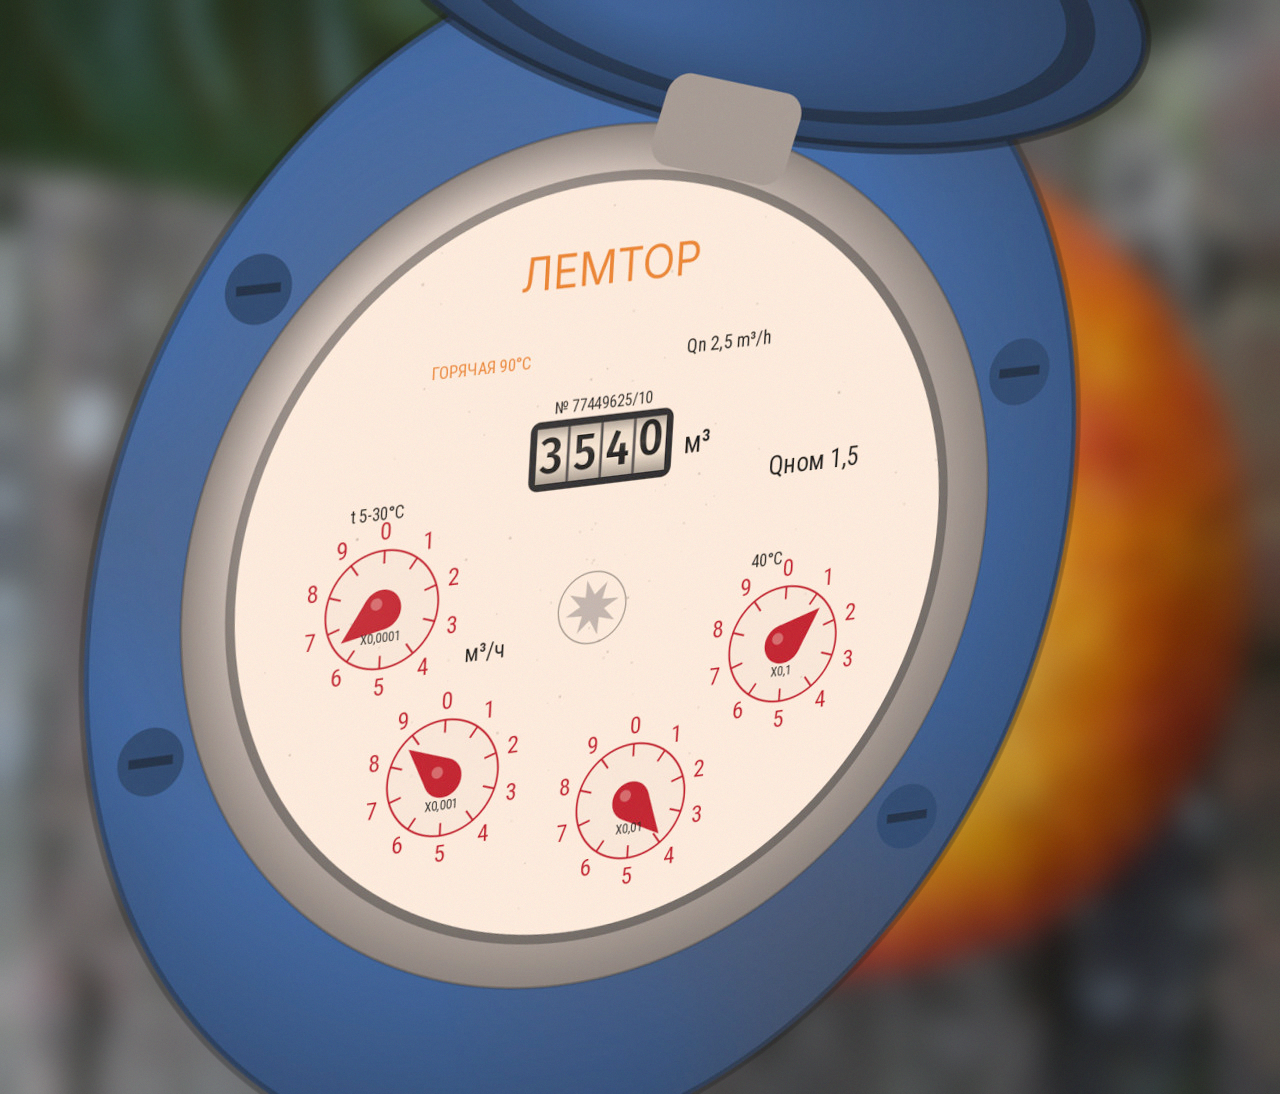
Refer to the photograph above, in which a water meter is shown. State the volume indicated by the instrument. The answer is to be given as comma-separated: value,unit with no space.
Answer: 3540.1386,m³
